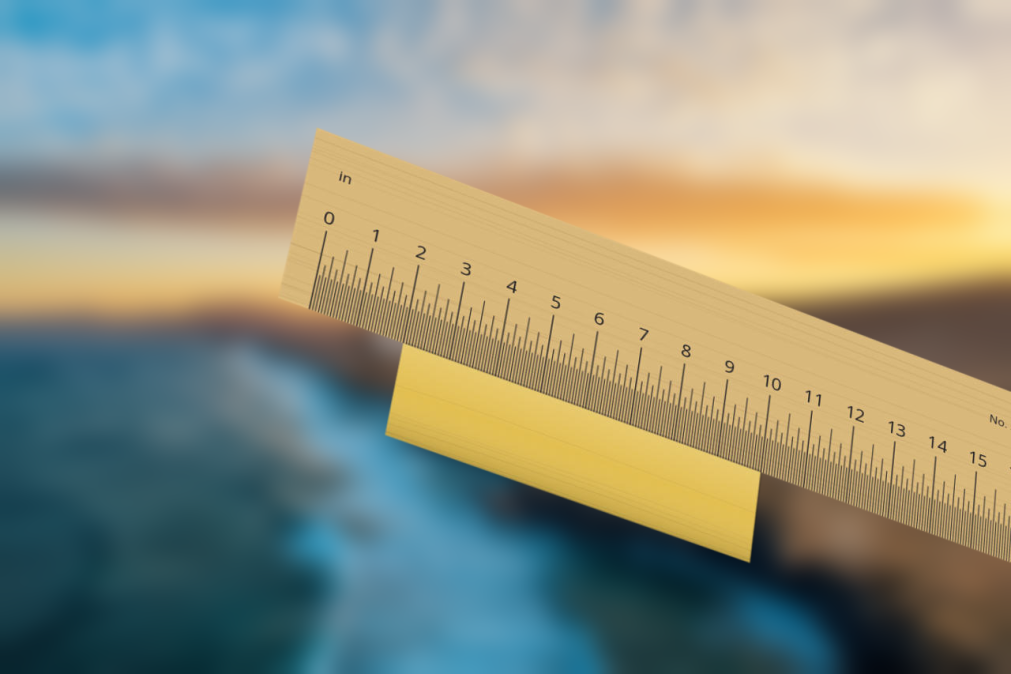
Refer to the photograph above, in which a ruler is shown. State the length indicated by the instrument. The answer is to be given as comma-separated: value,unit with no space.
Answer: 8,in
